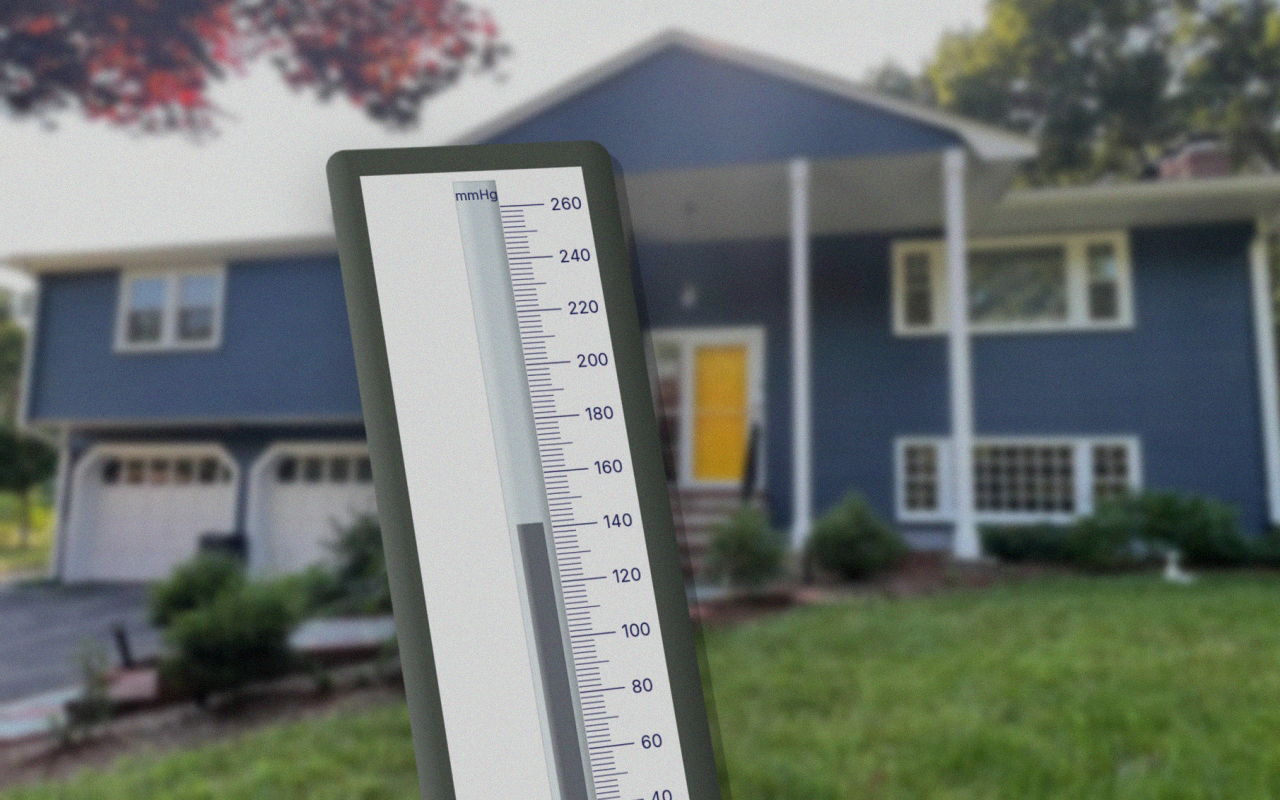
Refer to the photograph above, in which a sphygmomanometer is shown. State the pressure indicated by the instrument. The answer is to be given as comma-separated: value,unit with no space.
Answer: 142,mmHg
